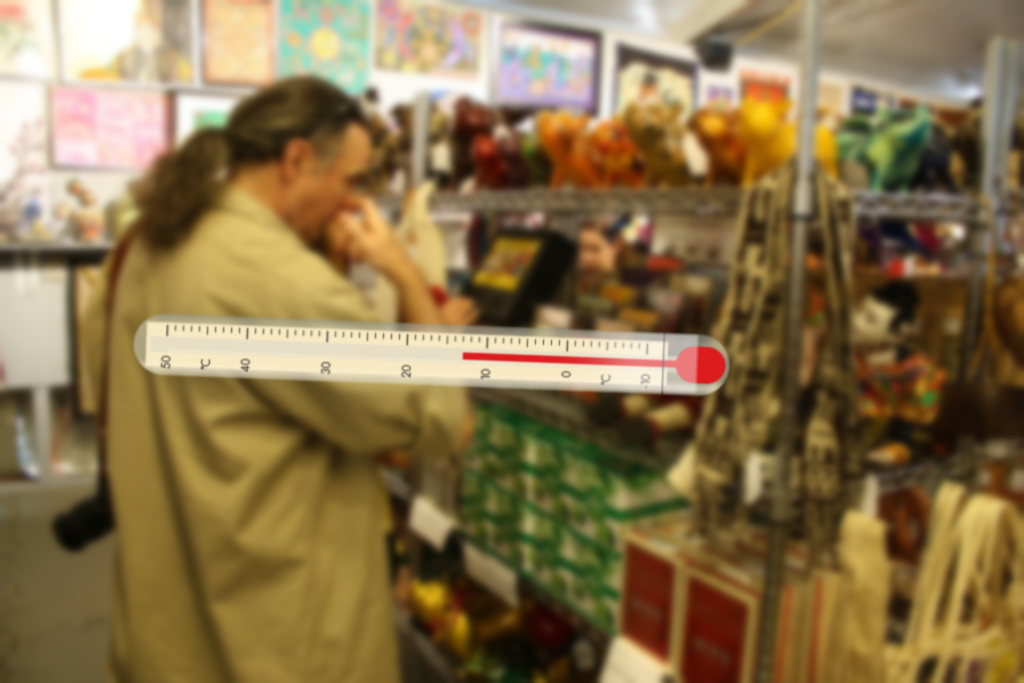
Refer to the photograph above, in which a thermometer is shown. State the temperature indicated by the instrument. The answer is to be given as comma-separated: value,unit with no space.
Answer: 13,°C
